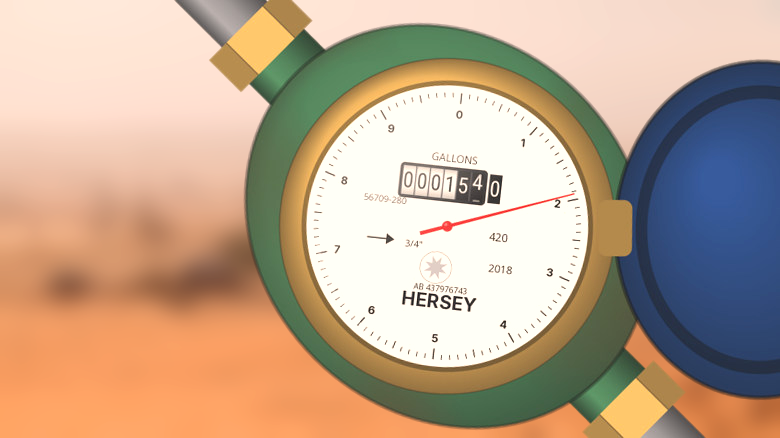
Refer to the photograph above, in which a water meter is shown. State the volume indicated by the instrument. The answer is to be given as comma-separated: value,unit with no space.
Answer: 1541.9,gal
